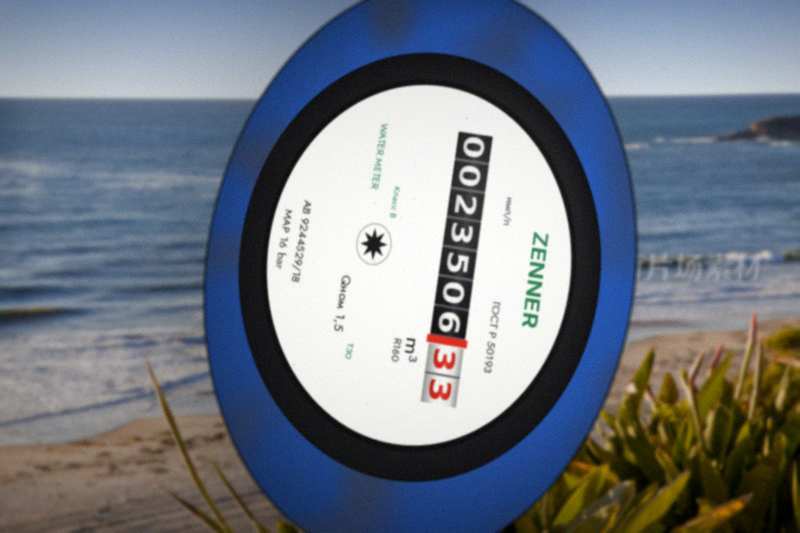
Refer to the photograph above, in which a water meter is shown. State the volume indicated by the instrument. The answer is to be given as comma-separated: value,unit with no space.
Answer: 23506.33,m³
